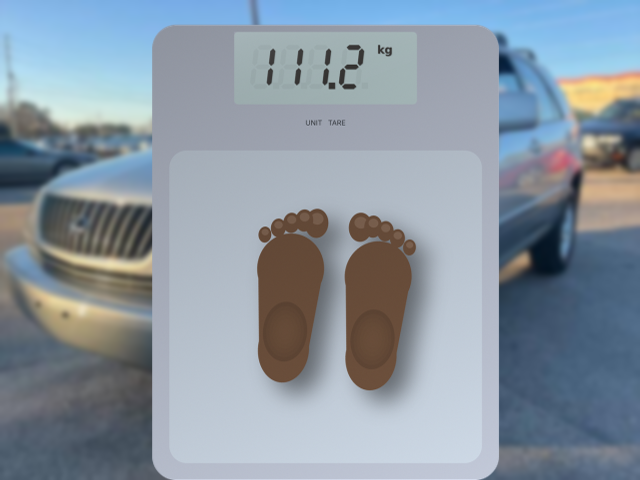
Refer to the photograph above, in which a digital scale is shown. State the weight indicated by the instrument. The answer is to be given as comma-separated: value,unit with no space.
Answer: 111.2,kg
